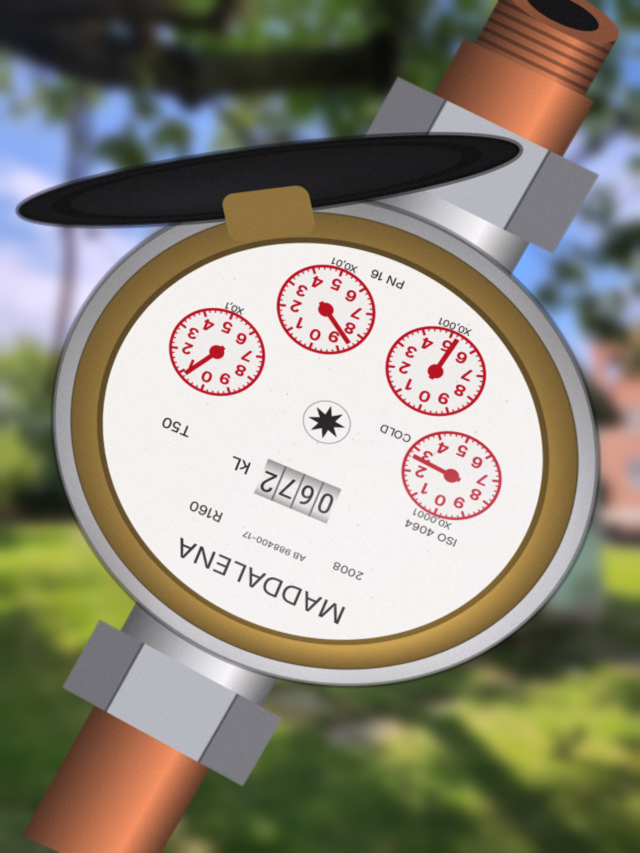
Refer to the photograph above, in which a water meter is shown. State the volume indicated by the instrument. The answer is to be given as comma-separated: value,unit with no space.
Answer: 672.0852,kL
